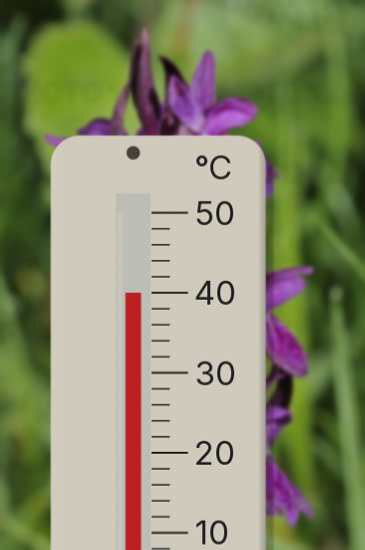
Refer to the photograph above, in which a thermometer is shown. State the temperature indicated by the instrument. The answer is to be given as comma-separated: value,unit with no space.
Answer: 40,°C
